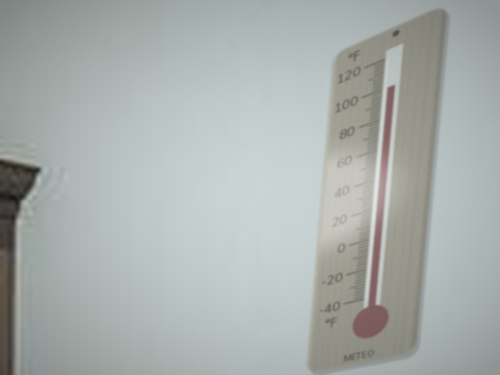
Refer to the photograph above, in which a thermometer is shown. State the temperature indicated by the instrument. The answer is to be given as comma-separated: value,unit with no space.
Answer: 100,°F
